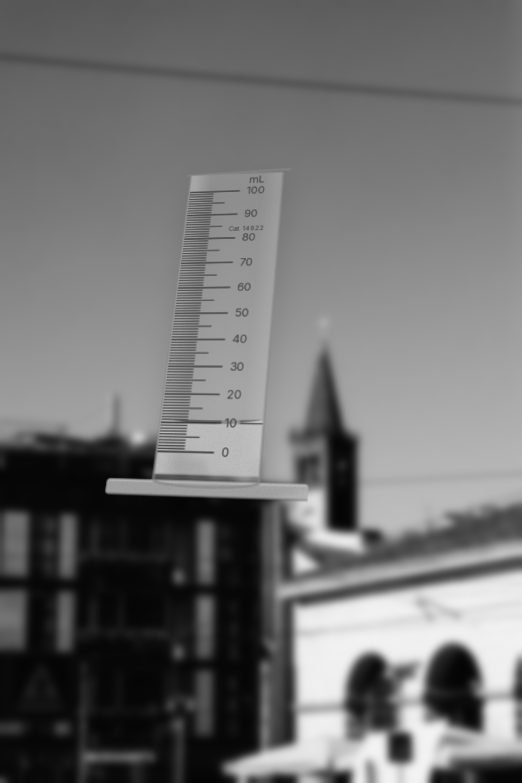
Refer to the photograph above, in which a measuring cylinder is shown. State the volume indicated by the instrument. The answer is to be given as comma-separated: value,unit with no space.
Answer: 10,mL
